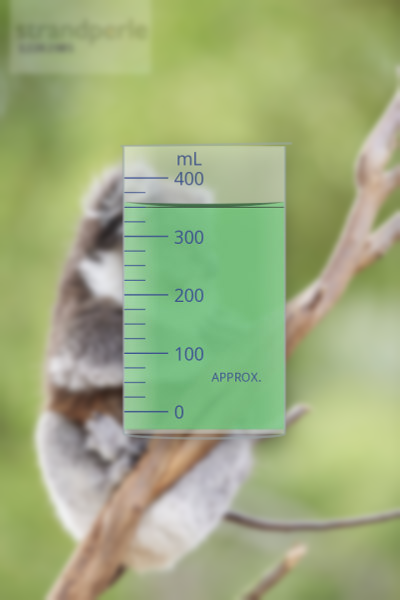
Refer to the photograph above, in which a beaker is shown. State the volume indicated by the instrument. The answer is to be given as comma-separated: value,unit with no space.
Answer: 350,mL
